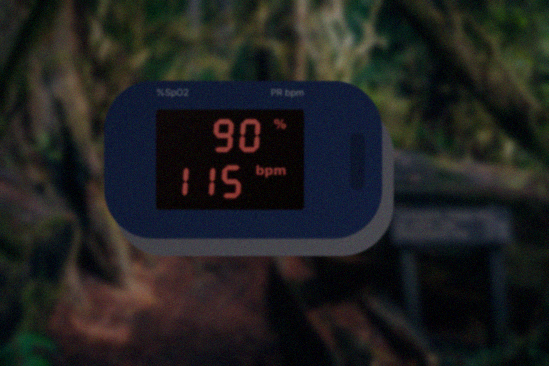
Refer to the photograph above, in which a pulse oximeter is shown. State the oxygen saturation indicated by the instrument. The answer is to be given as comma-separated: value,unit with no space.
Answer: 90,%
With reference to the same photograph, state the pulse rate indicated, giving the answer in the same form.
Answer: 115,bpm
